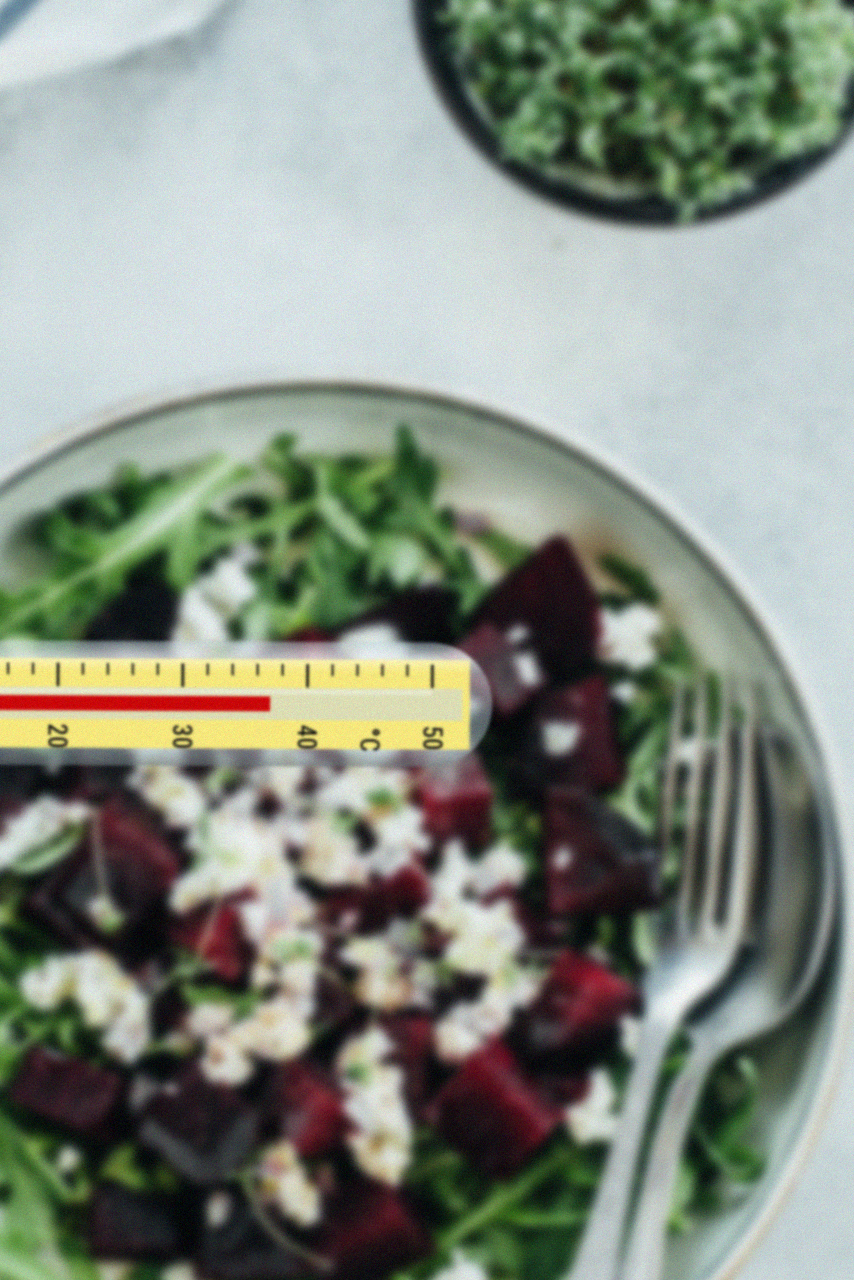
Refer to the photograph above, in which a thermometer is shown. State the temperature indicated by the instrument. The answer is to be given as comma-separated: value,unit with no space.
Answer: 37,°C
